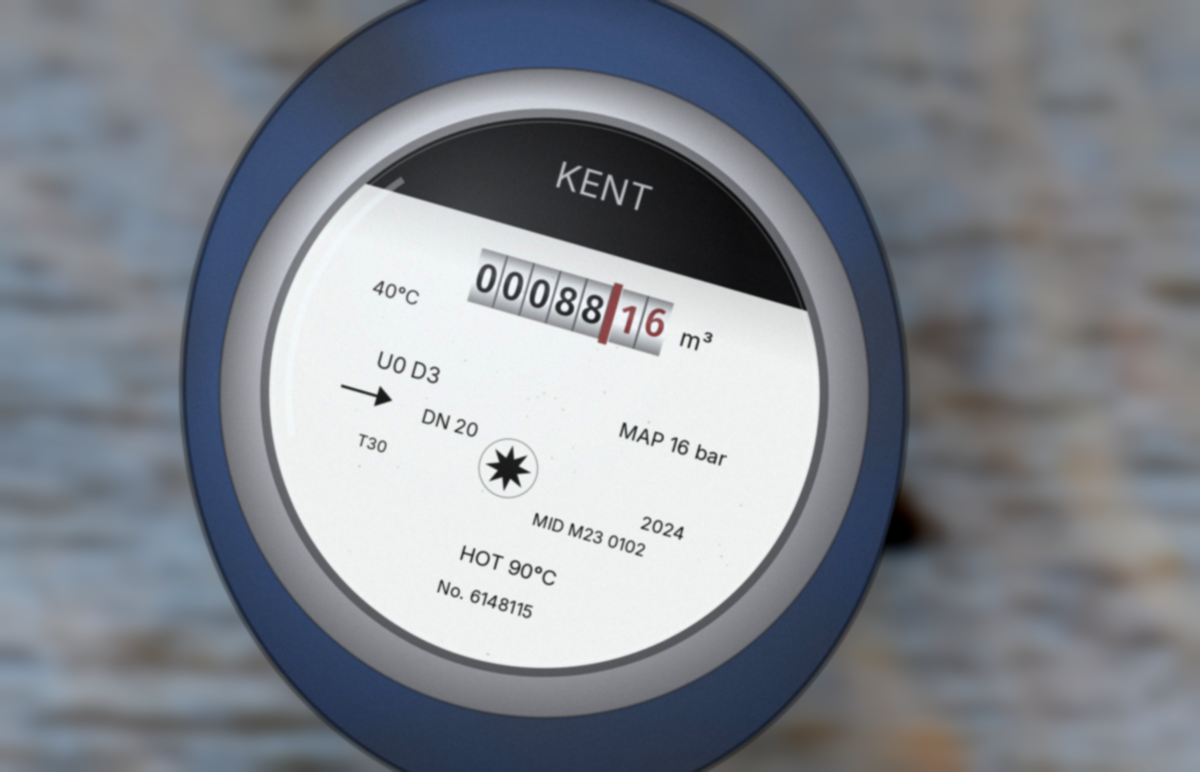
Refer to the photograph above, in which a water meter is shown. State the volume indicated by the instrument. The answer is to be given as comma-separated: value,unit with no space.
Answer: 88.16,m³
